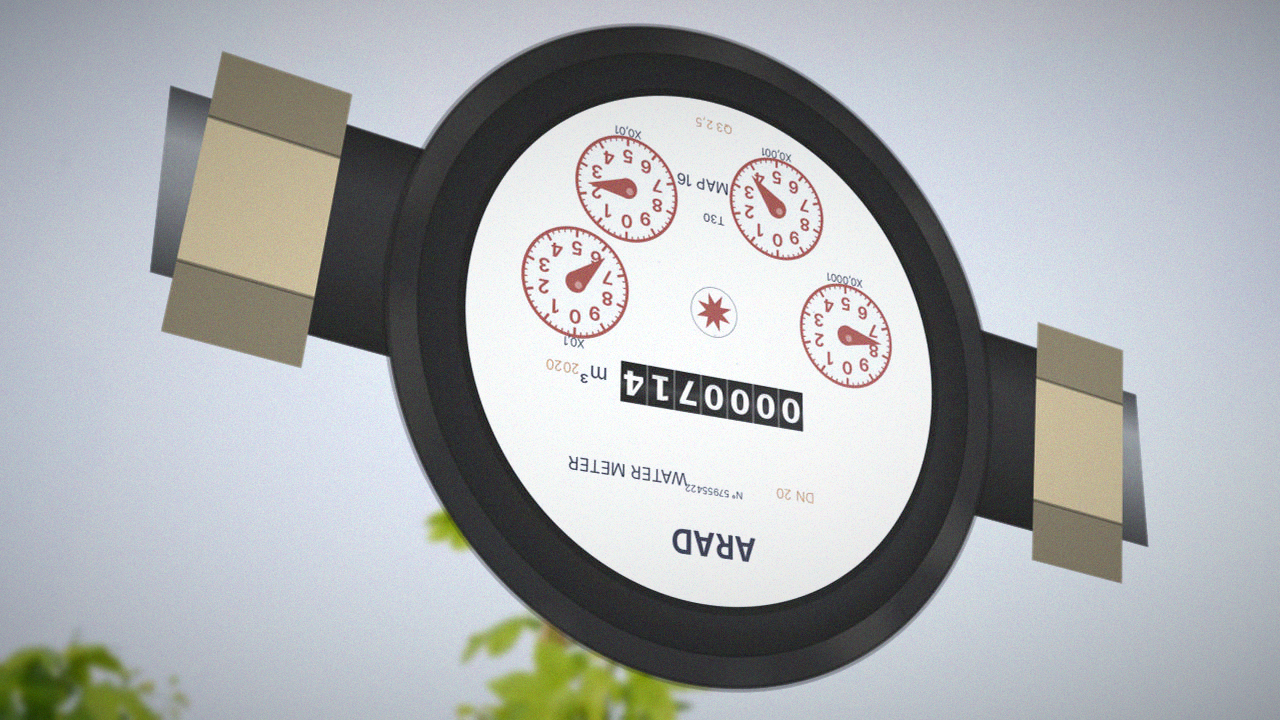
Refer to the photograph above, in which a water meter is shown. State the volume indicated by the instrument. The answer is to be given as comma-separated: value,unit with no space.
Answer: 714.6237,m³
